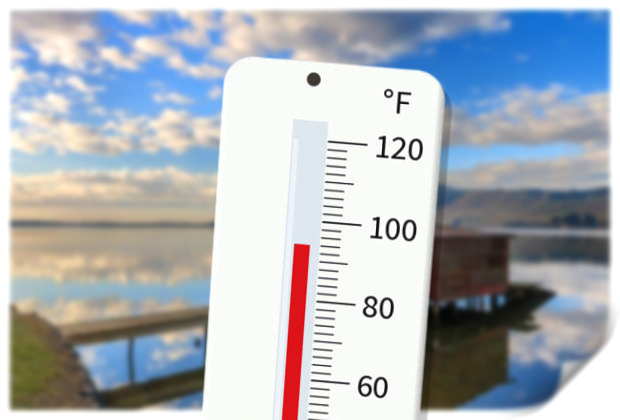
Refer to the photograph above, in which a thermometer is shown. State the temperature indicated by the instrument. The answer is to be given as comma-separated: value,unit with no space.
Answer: 94,°F
